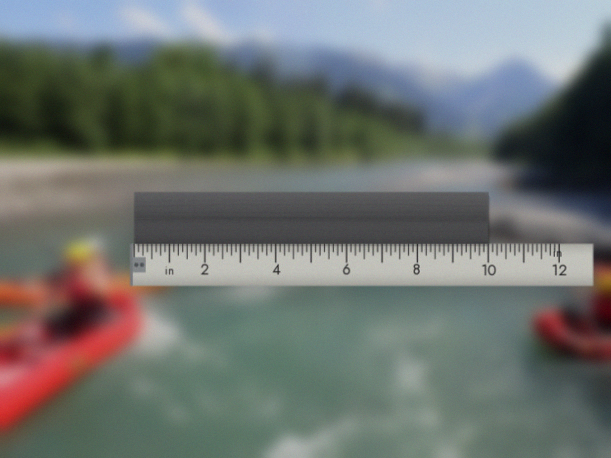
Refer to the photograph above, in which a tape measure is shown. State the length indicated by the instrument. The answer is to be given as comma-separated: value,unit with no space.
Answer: 10,in
